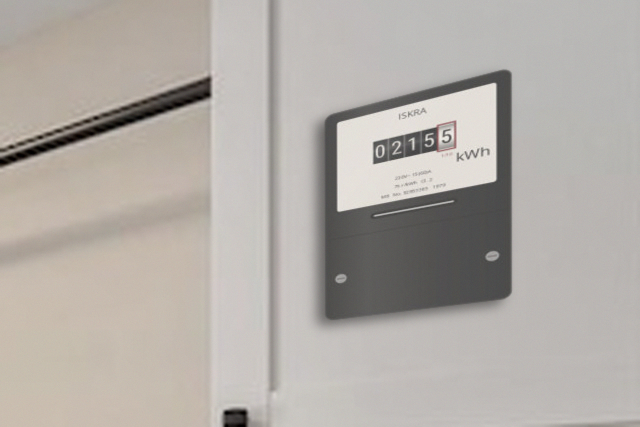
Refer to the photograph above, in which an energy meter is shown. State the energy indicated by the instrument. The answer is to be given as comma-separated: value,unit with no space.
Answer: 215.5,kWh
